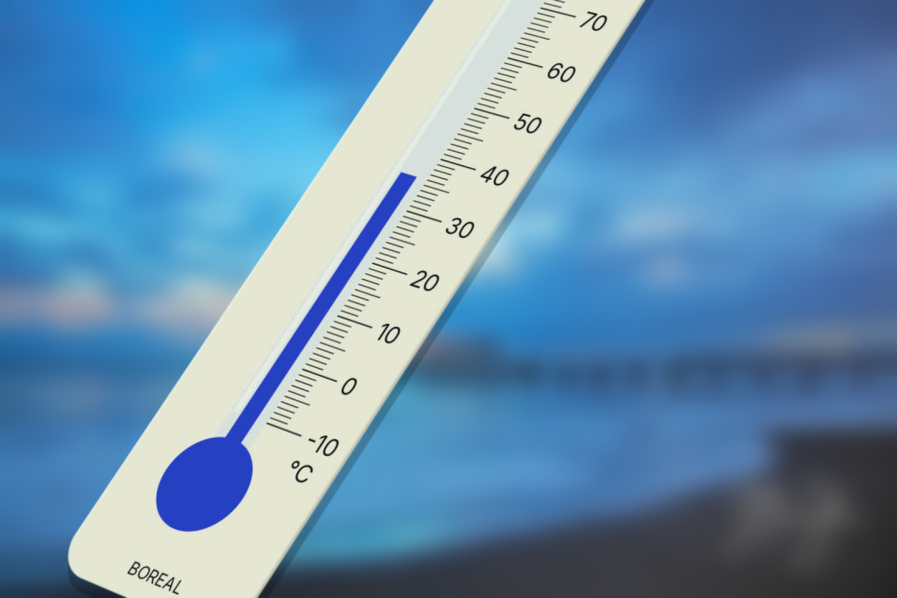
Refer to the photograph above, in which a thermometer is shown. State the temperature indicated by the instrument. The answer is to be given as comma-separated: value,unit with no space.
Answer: 36,°C
